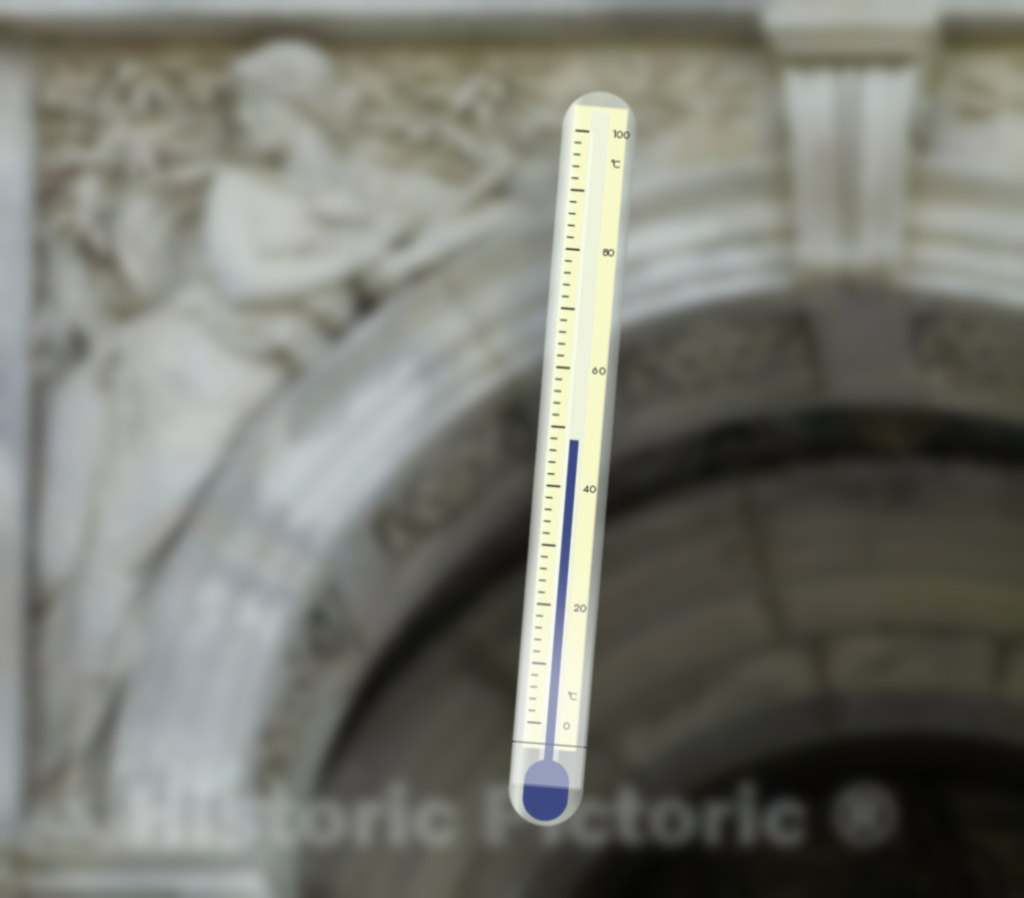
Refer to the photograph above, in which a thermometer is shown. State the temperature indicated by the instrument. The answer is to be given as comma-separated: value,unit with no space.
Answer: 48,°C
